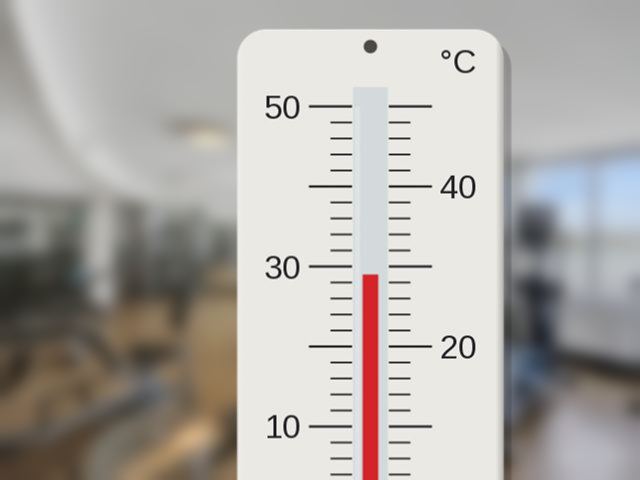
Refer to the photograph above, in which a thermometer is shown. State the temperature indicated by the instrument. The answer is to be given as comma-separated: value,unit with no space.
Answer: 29,°C
